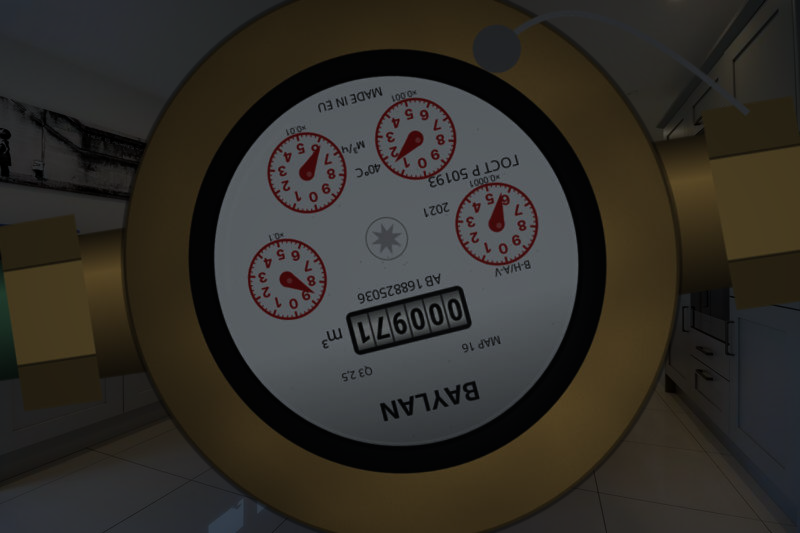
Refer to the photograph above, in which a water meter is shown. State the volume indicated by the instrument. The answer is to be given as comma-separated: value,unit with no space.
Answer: 971.8615,m³
